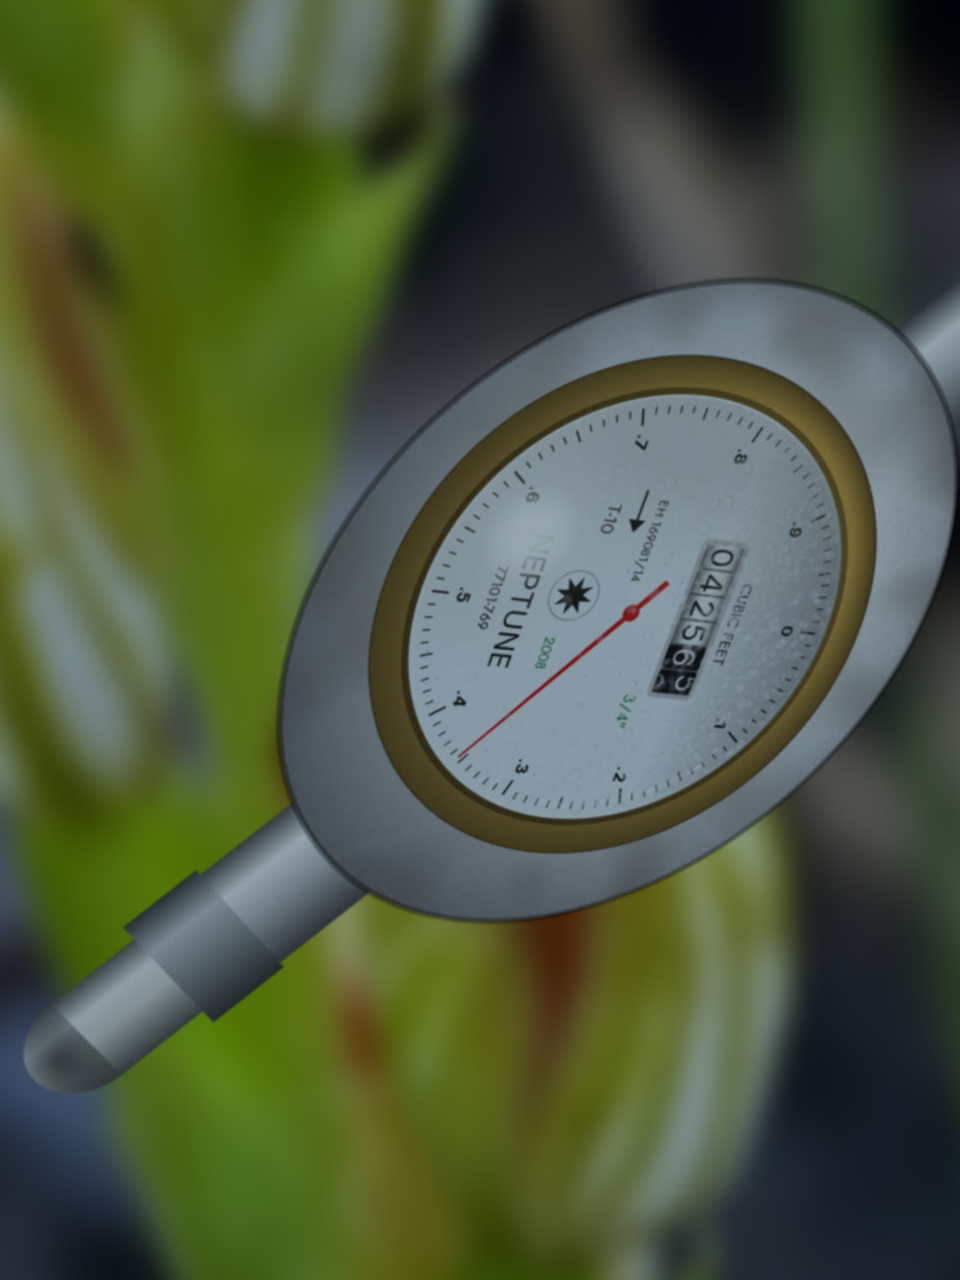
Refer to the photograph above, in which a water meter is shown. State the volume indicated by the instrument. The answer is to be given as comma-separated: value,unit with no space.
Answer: 42565.35,ft³
